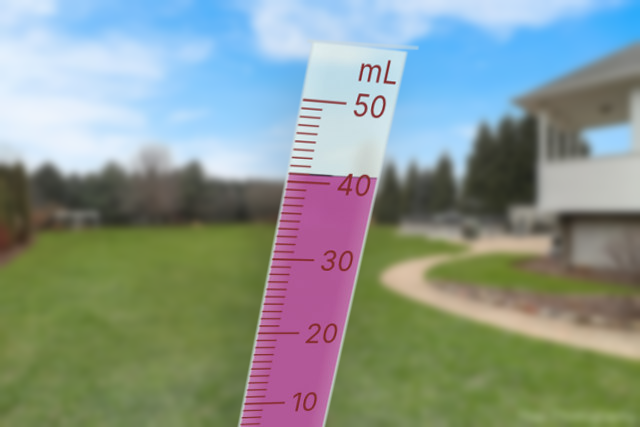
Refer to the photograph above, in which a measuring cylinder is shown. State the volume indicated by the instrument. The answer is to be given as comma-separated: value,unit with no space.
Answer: 41,mL
